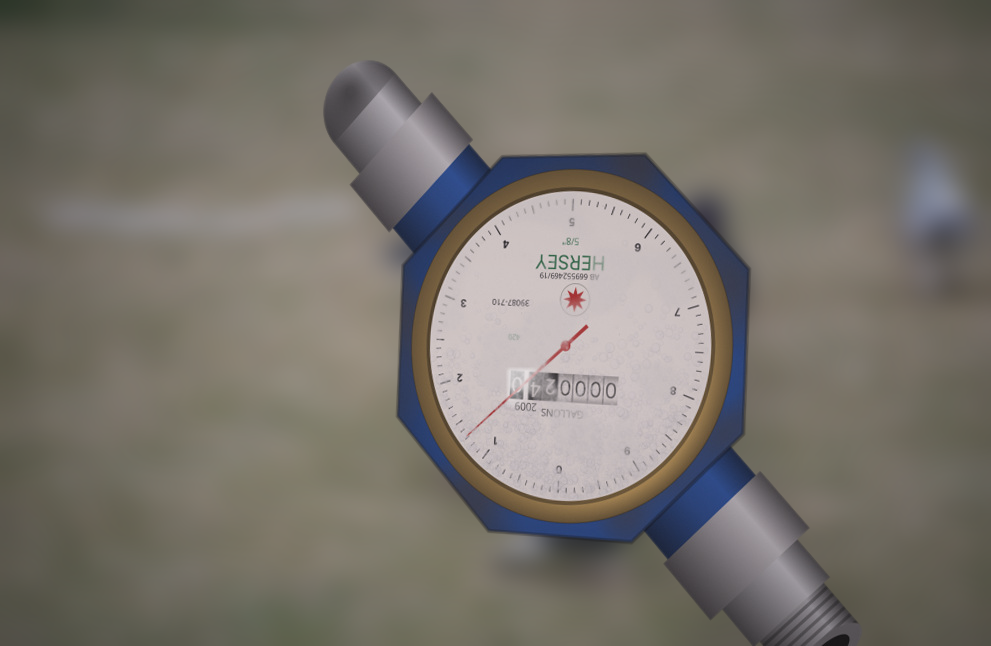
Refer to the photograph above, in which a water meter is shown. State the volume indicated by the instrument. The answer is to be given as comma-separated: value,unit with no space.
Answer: 241.3,gal
